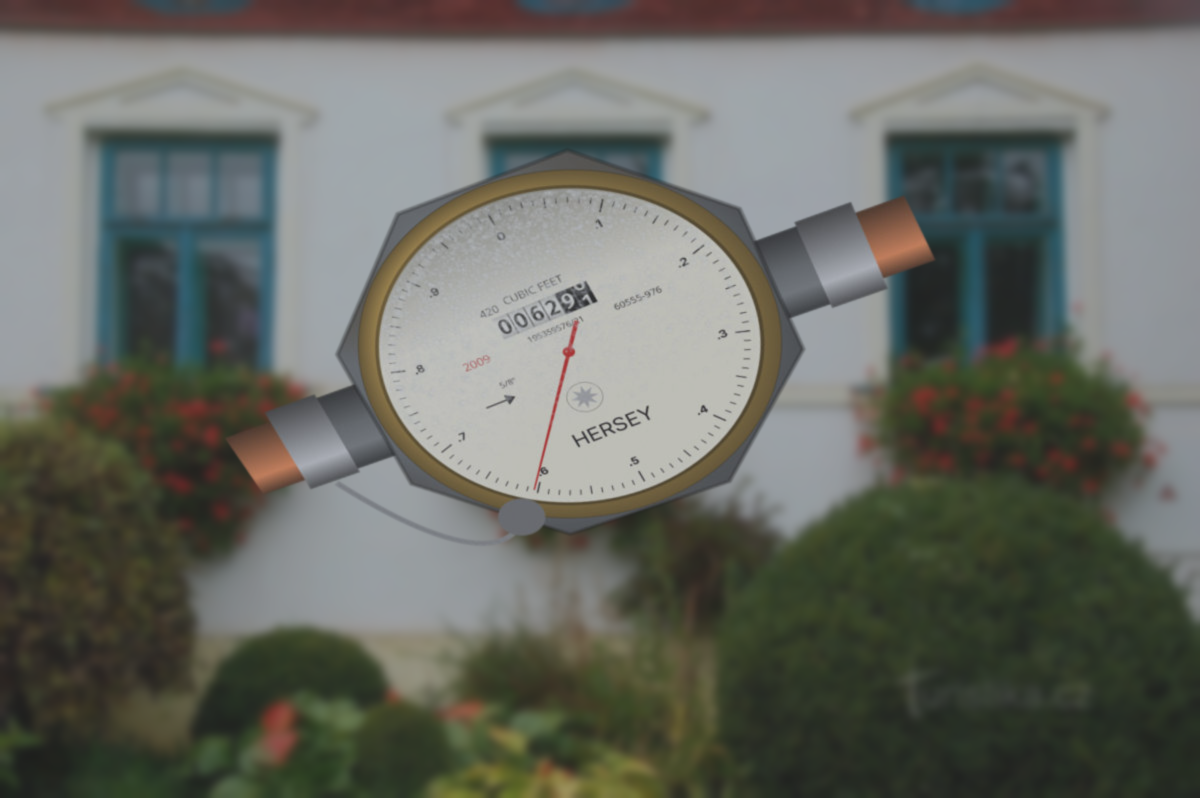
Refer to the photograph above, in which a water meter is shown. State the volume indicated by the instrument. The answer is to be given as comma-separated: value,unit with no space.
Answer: 6290.60,ft³
